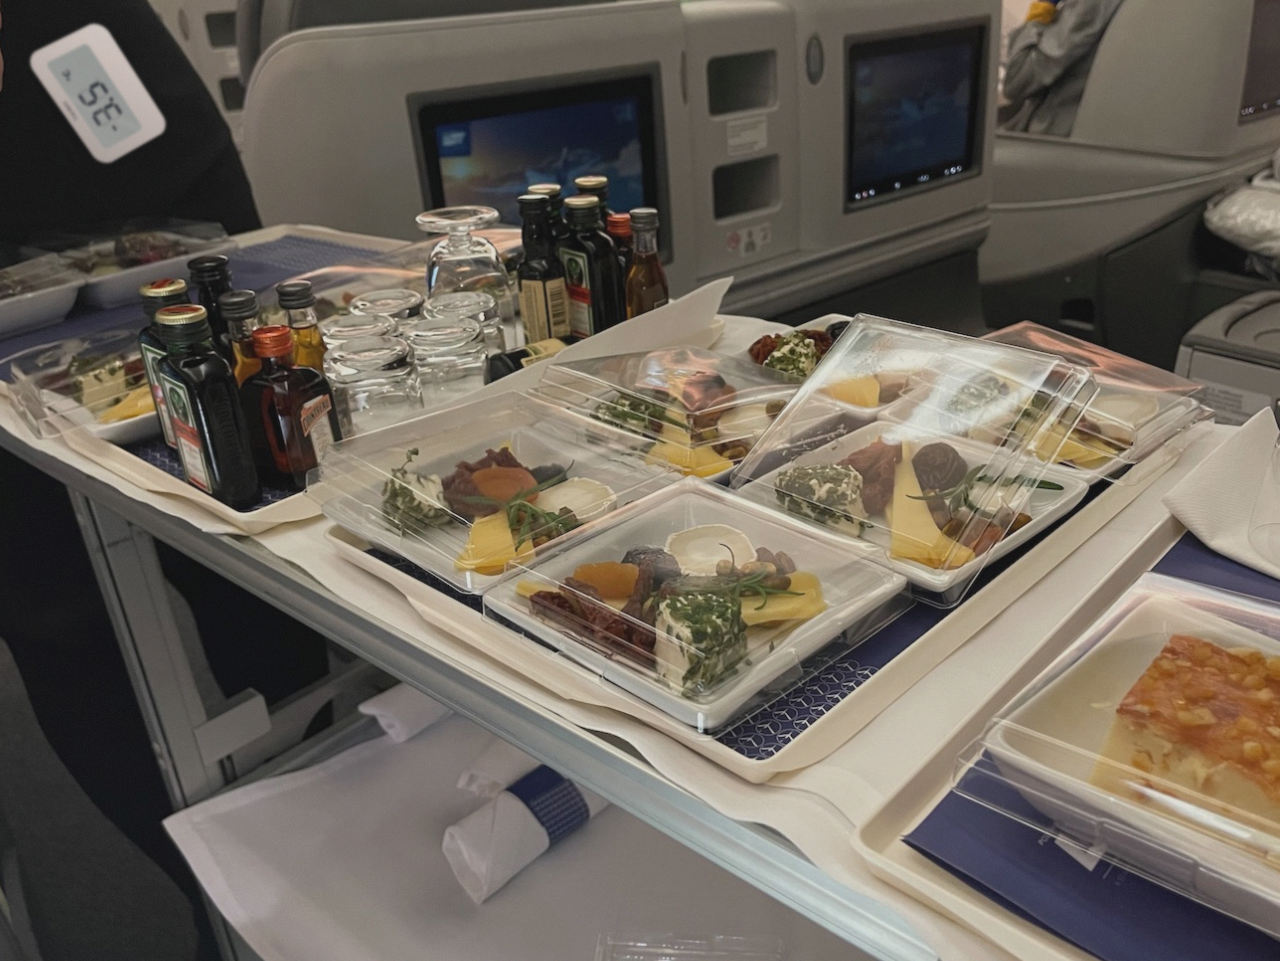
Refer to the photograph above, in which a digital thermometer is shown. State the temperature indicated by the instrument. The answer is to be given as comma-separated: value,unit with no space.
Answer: -3.5,°C
